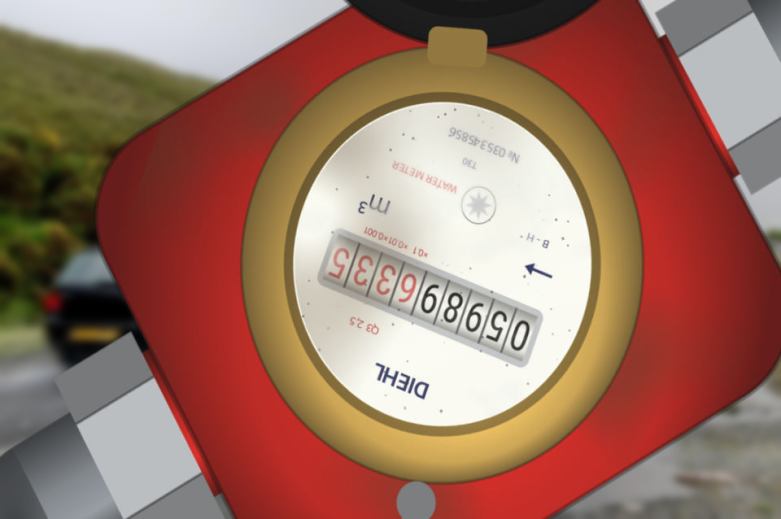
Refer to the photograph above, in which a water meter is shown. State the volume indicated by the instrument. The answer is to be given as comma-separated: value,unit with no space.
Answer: 5989.6335,m³
